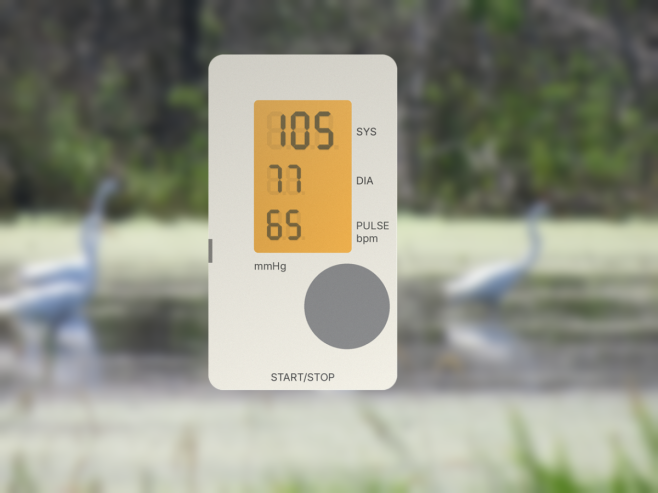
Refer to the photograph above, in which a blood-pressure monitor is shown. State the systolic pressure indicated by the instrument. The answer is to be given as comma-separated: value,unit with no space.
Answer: 105,mmHg
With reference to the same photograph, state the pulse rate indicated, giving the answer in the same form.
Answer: 65,bpm
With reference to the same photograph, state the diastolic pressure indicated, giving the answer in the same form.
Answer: 77,mmHg
